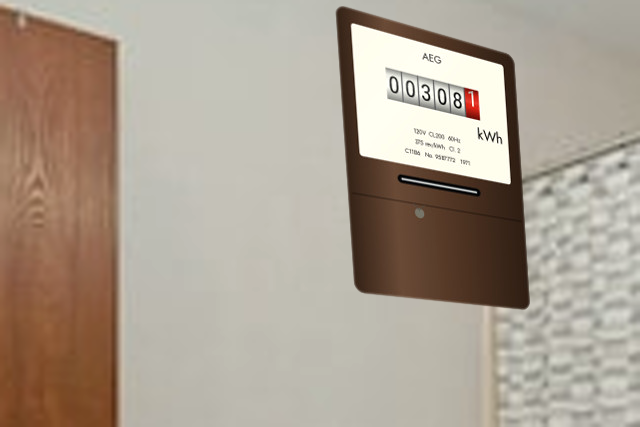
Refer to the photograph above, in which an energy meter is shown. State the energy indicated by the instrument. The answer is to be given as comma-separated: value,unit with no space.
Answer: 308.1,kWh
